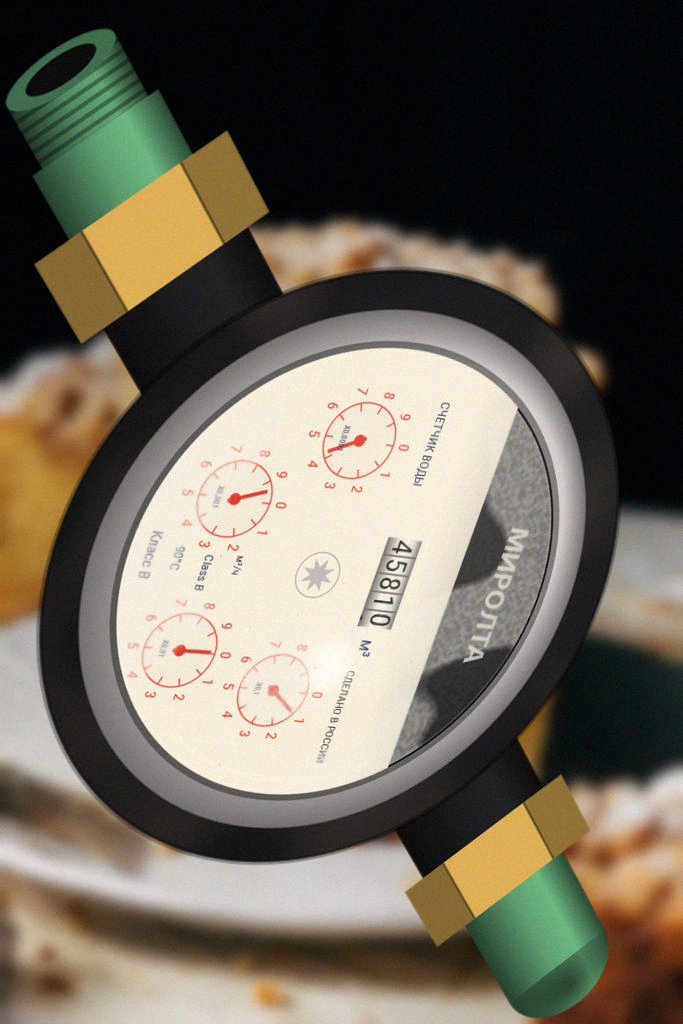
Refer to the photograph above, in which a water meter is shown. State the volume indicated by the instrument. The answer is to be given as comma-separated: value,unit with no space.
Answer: 45810.0994,m³
